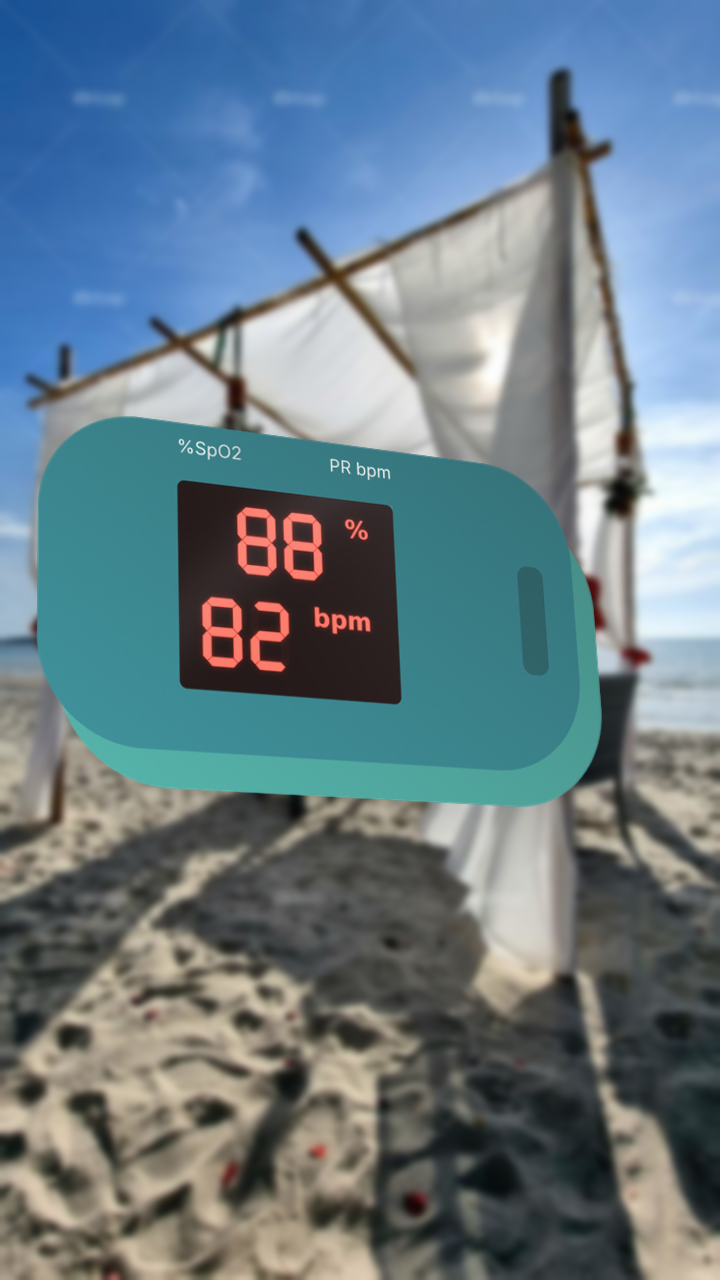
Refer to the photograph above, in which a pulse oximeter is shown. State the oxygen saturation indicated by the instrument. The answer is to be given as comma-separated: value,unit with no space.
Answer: 88,%
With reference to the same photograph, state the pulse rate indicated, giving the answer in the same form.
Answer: 82,bpm
